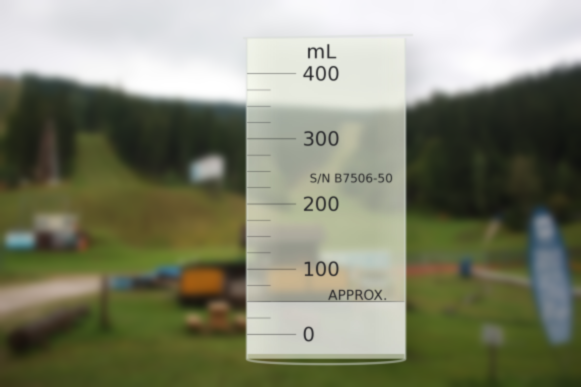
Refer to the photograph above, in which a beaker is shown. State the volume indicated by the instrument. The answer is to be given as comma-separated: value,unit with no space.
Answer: 50,mL
